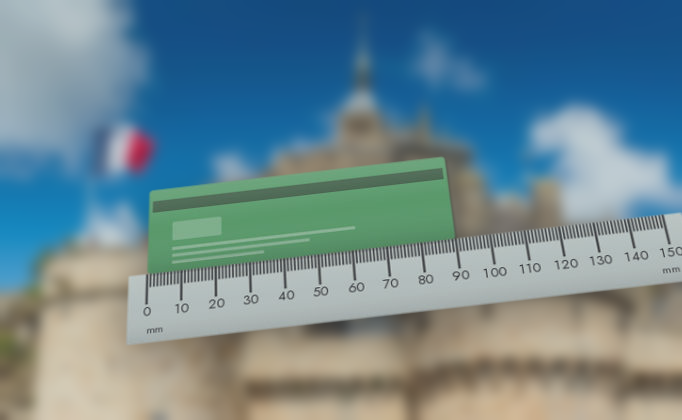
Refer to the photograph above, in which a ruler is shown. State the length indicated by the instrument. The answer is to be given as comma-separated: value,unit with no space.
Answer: 90,mm
